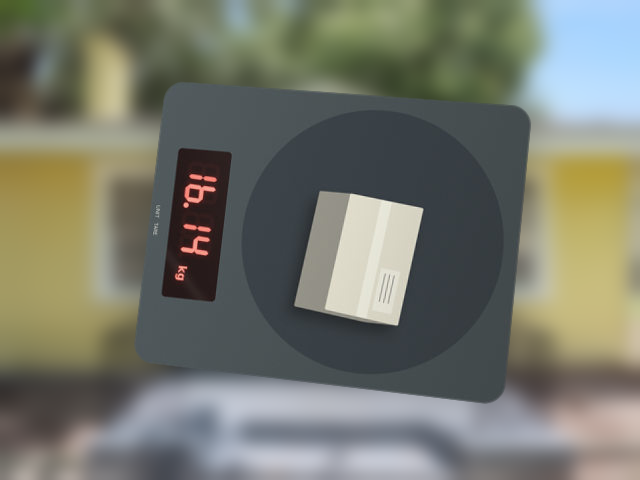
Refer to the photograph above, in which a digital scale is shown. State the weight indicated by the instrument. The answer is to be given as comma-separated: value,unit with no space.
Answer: 16.14,kg
